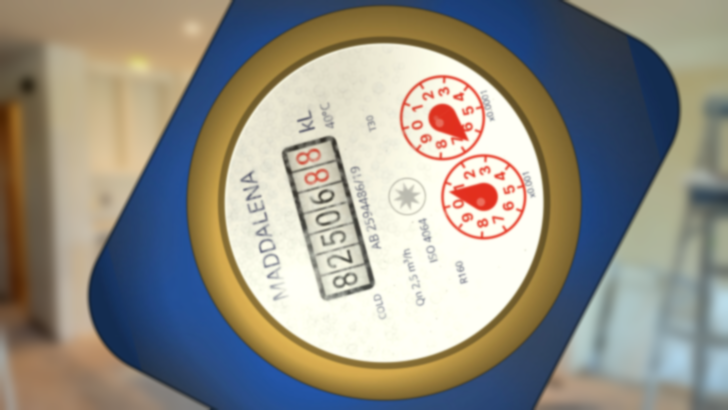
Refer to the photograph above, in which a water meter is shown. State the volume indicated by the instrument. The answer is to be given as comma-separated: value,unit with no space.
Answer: 82506.8806,kL
